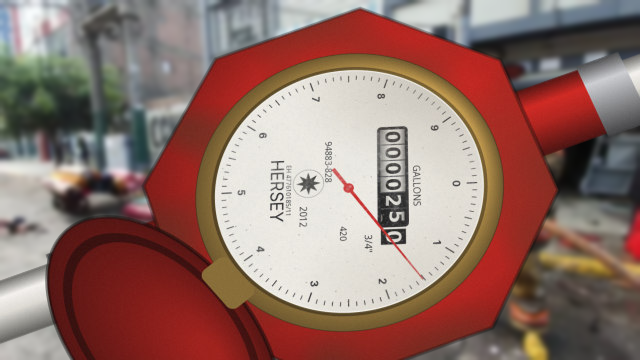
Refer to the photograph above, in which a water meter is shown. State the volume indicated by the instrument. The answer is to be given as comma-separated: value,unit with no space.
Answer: 251.5,gal
